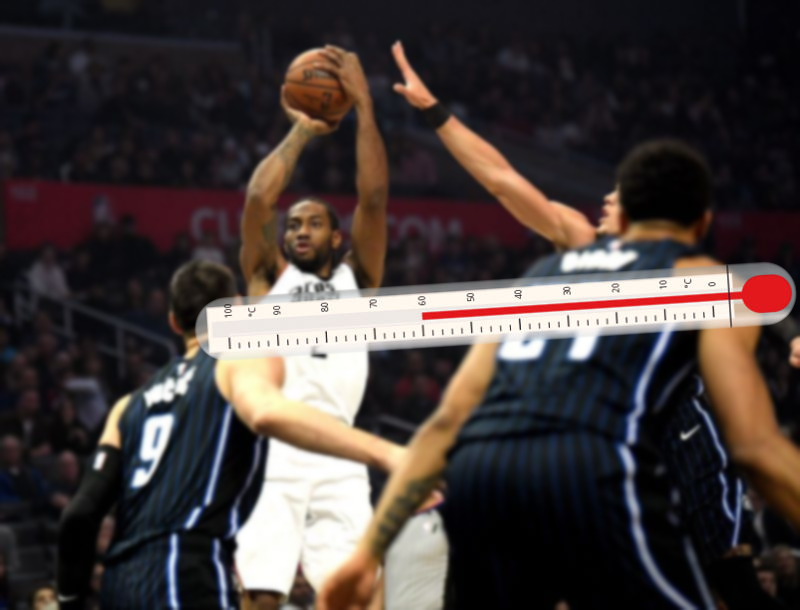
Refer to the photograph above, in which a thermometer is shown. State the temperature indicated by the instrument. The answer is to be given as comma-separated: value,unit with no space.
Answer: 60,°C
